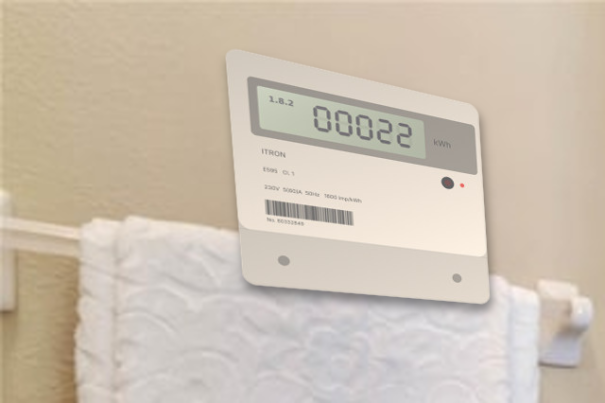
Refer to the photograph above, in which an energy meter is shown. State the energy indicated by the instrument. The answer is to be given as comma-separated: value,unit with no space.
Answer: 22,kWh
